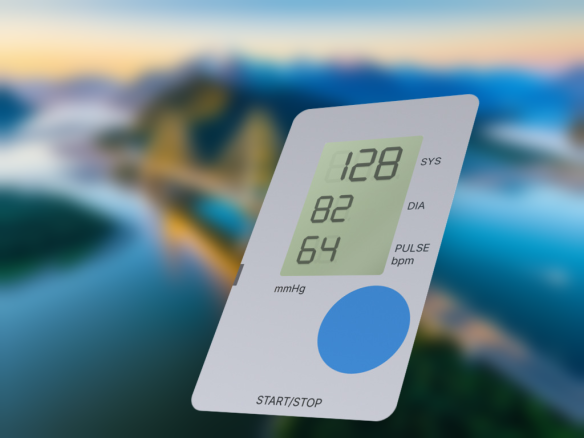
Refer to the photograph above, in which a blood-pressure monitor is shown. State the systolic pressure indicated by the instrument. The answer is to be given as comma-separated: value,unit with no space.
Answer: 128,mmHg
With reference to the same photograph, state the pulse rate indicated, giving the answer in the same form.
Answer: 64,bpm
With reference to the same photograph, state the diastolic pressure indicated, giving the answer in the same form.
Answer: 82,mmHg
